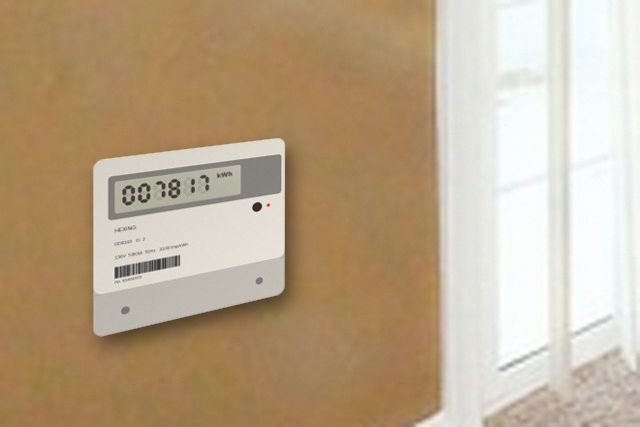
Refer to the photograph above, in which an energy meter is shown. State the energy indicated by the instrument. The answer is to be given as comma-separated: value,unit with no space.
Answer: 7817,kWh
